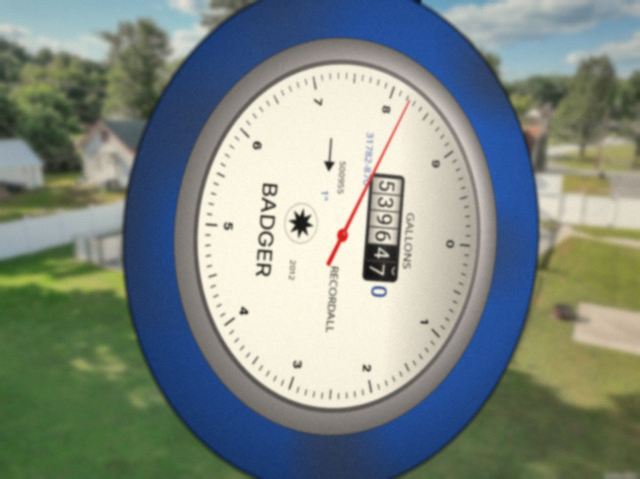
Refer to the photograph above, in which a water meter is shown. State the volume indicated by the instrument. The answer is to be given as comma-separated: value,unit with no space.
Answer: 5396468.2,gal
